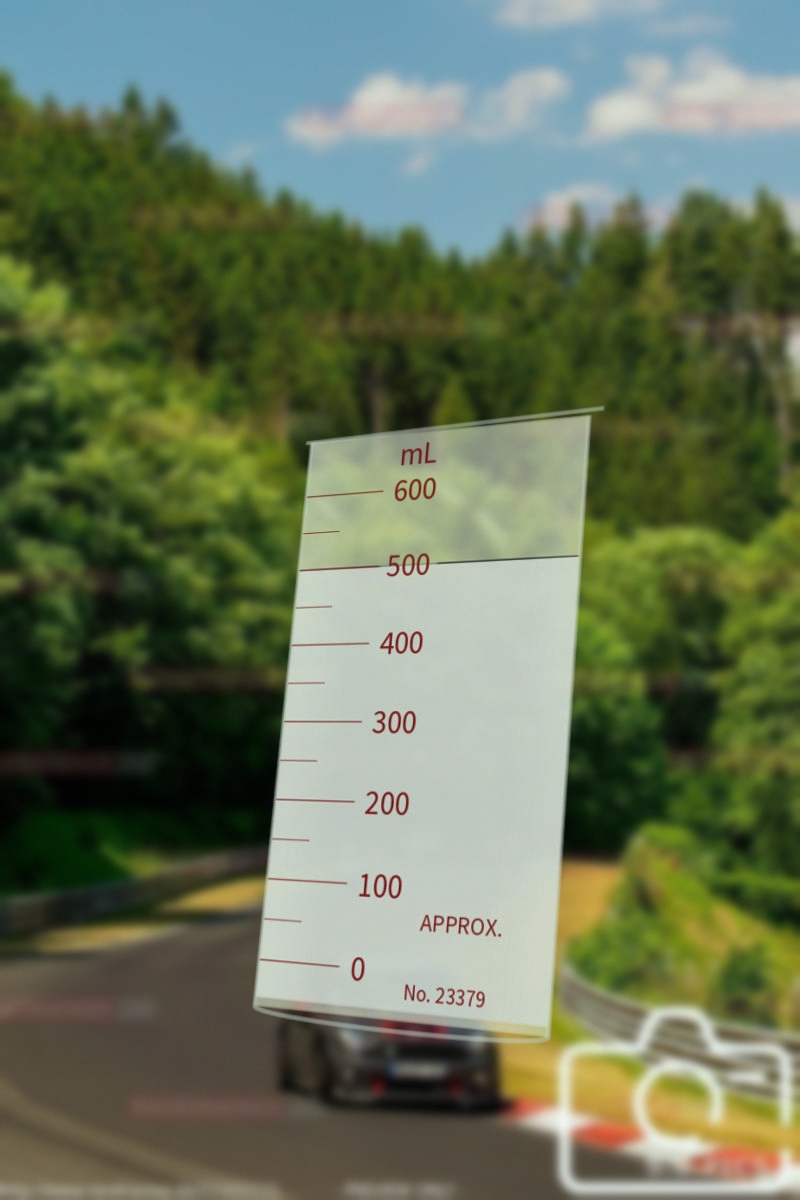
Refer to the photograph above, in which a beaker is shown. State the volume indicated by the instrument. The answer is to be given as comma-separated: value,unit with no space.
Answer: 500,mL
